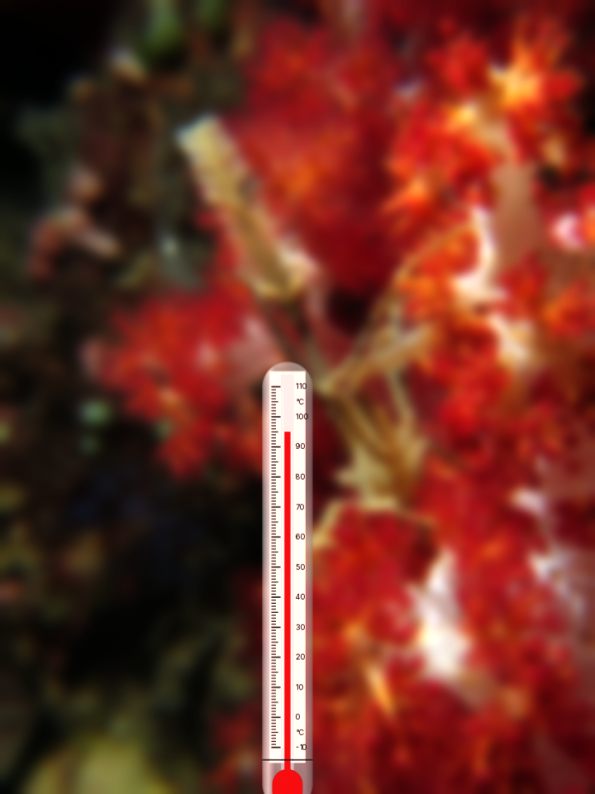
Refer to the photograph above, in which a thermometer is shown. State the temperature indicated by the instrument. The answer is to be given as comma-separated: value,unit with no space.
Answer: 95,°C
